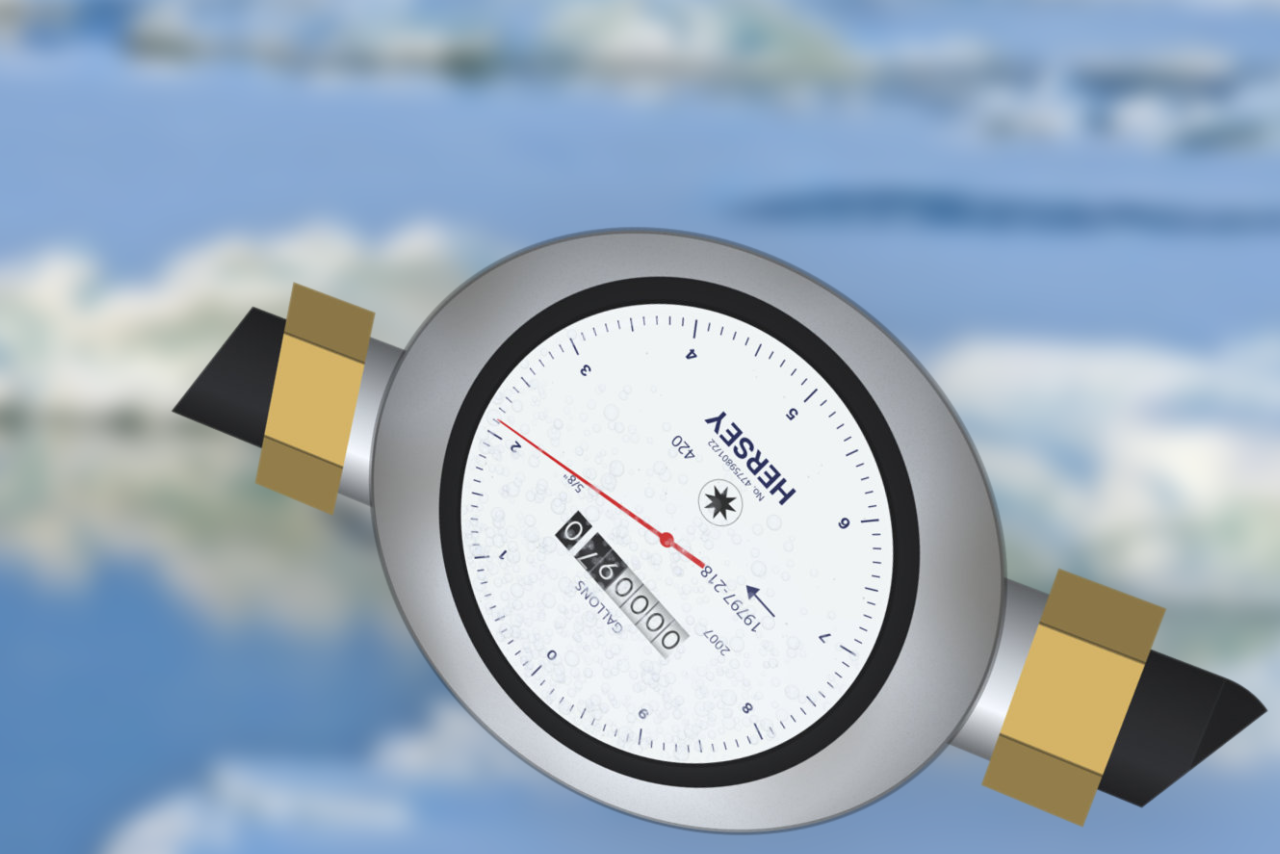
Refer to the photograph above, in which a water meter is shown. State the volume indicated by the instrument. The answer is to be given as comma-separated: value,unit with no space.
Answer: 972.1,gal
